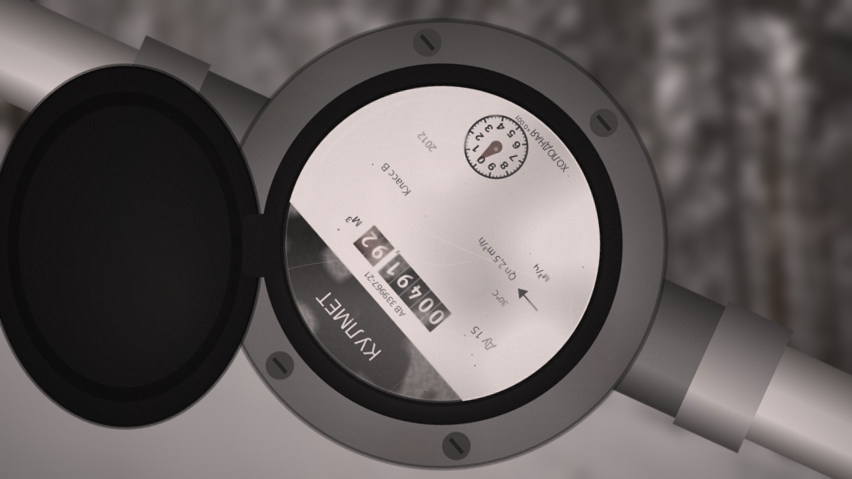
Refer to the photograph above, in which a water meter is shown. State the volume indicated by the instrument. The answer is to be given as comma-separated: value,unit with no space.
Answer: 491.920,m³
